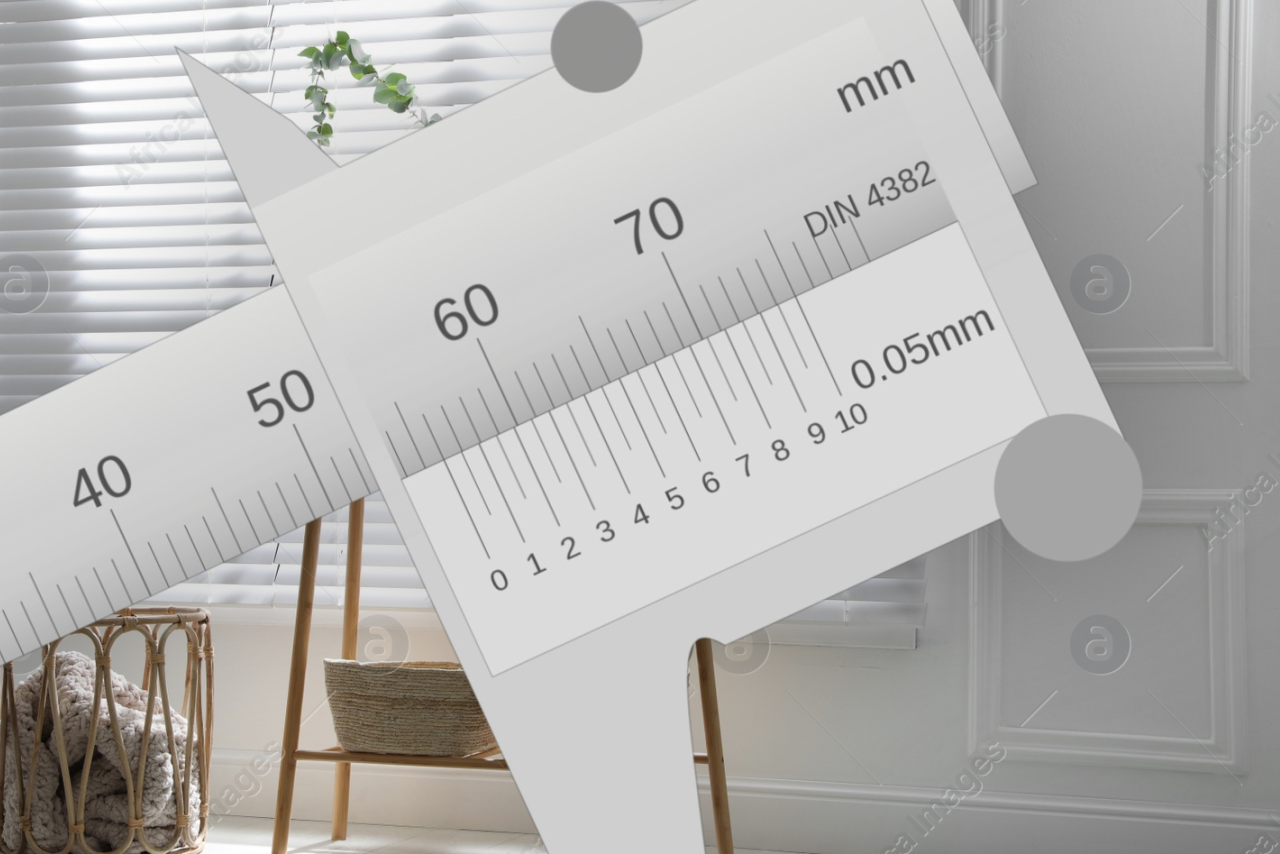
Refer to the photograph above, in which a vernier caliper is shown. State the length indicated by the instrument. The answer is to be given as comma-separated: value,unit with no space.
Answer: 56.0,mm
